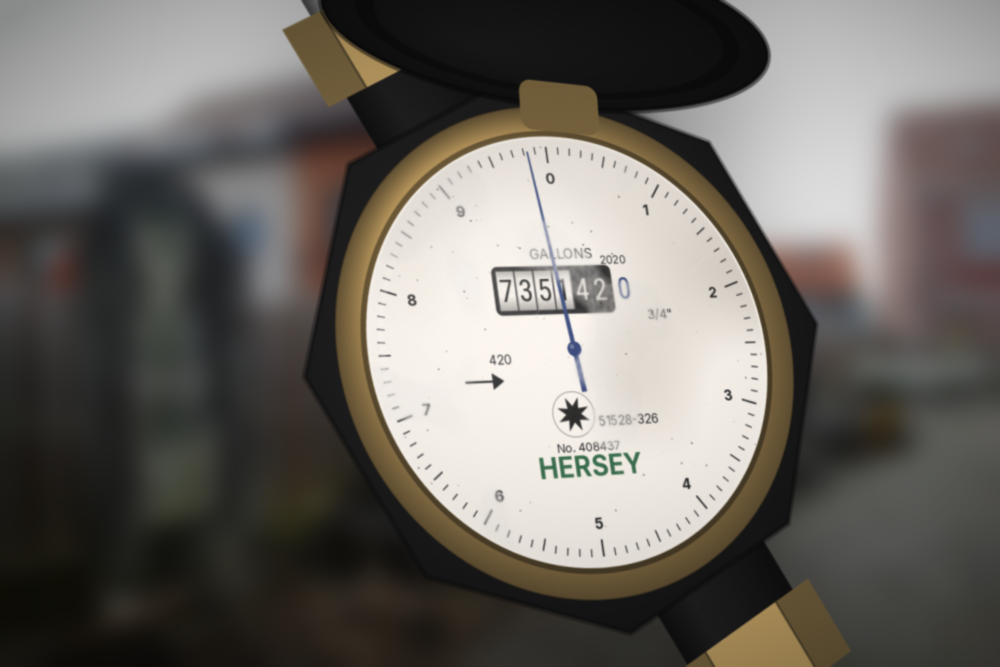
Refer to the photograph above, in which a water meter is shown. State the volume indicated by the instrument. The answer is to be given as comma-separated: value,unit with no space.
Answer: 7351419.8,gal
